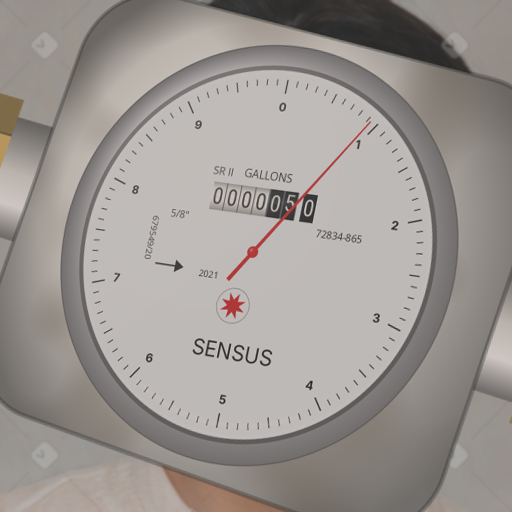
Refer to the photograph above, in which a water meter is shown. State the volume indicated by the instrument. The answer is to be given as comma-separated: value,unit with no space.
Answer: 50.9,gal
